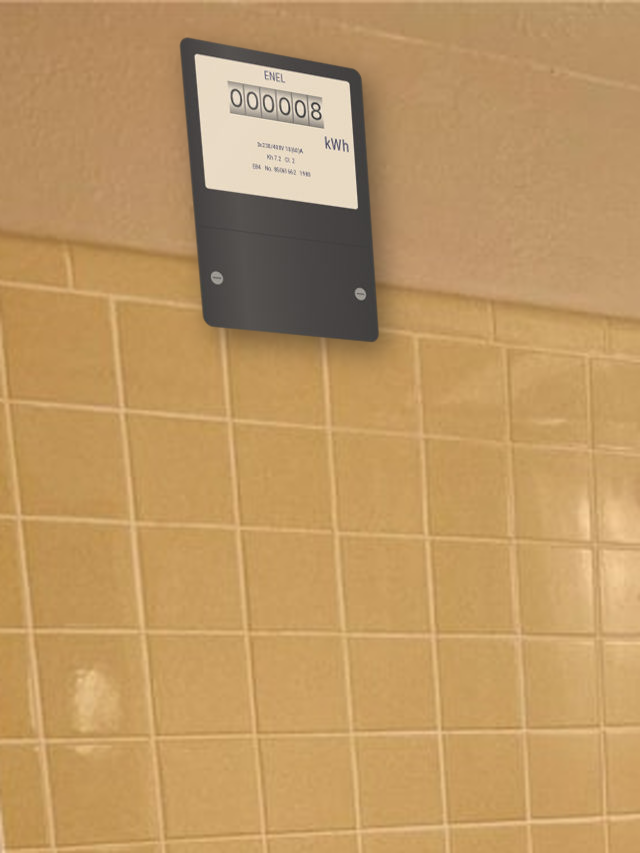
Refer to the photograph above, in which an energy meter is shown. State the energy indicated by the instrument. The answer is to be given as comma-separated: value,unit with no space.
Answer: 8,kWh
